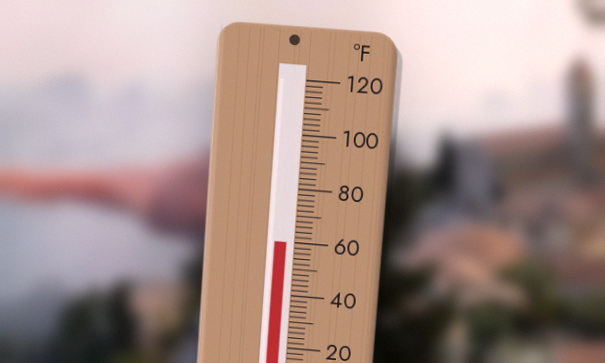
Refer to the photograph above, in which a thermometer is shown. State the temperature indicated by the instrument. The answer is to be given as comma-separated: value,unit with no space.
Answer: 60,°F
